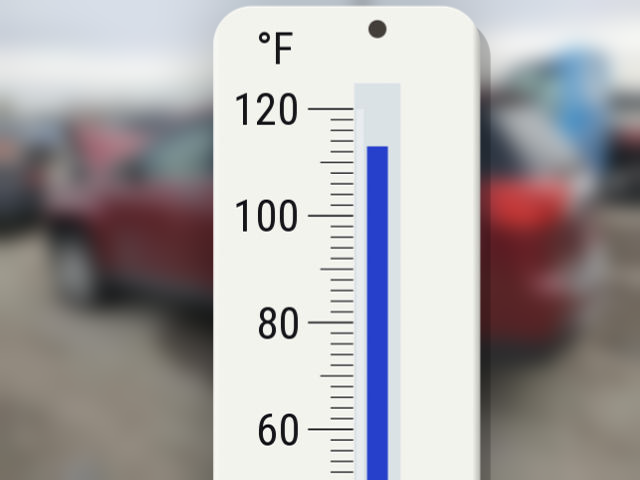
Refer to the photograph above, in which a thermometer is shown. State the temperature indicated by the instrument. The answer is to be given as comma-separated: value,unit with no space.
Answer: 113,°F
